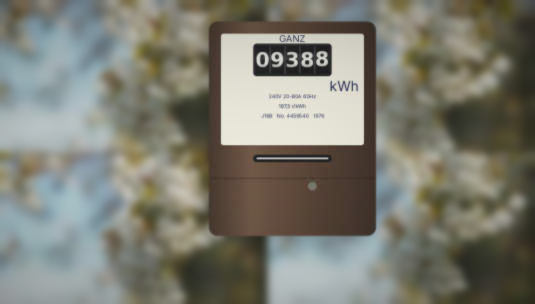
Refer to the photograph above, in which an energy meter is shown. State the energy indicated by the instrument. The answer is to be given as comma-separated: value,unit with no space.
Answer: 9388,kWh
